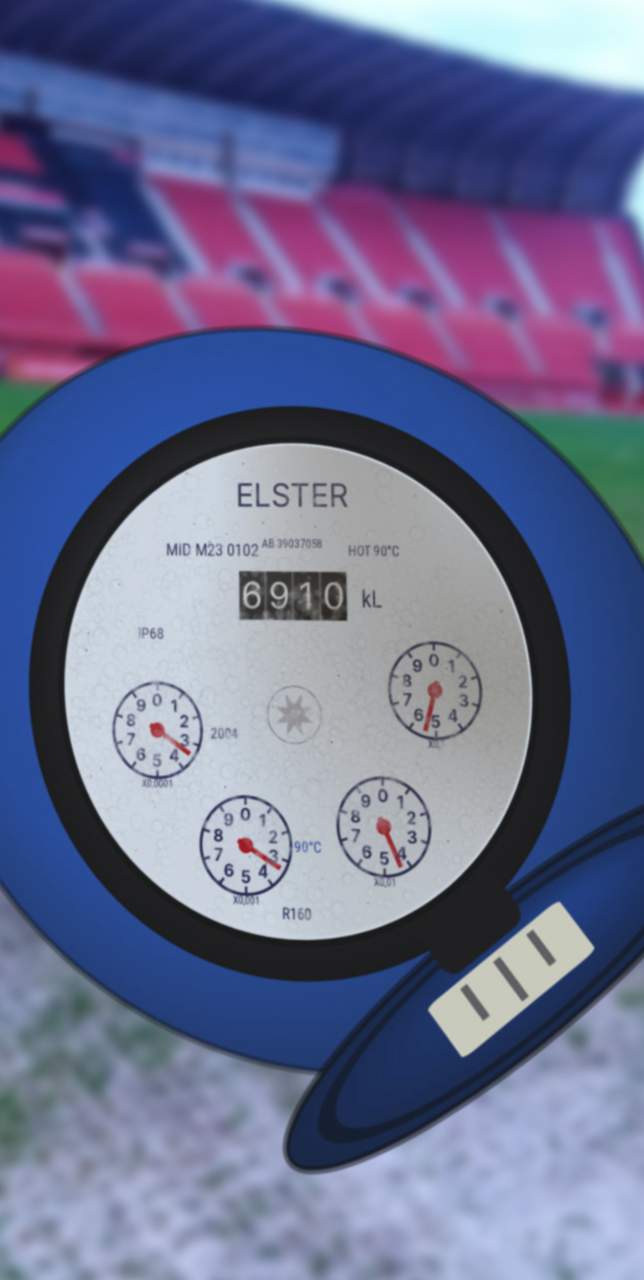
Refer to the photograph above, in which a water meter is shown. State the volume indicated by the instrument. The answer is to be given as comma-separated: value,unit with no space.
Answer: 6910.5433,kL
